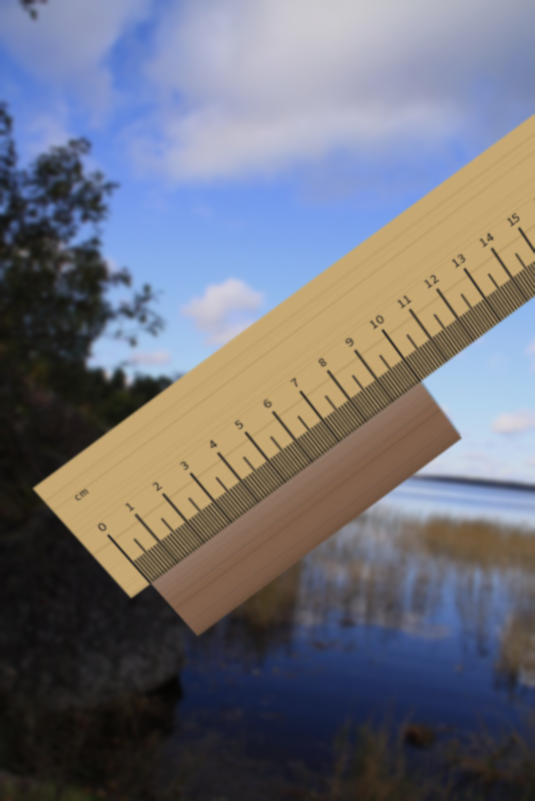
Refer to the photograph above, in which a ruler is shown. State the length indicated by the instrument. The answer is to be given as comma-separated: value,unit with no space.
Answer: 10,cm
